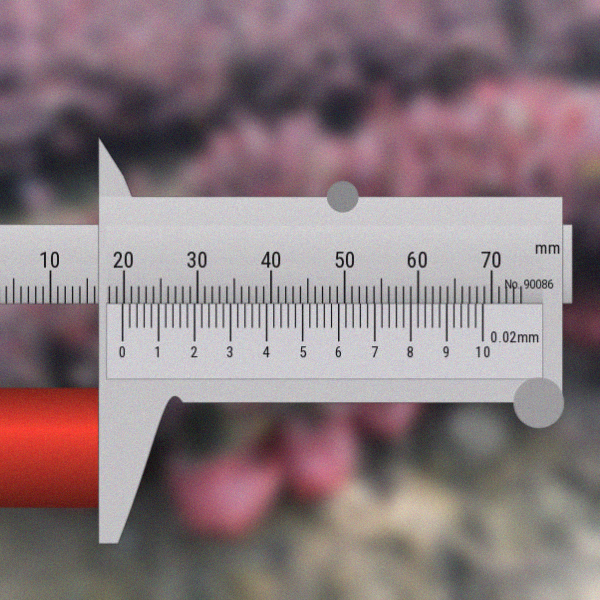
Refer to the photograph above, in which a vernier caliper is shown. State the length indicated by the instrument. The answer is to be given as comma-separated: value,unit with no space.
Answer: 19.8,mm
